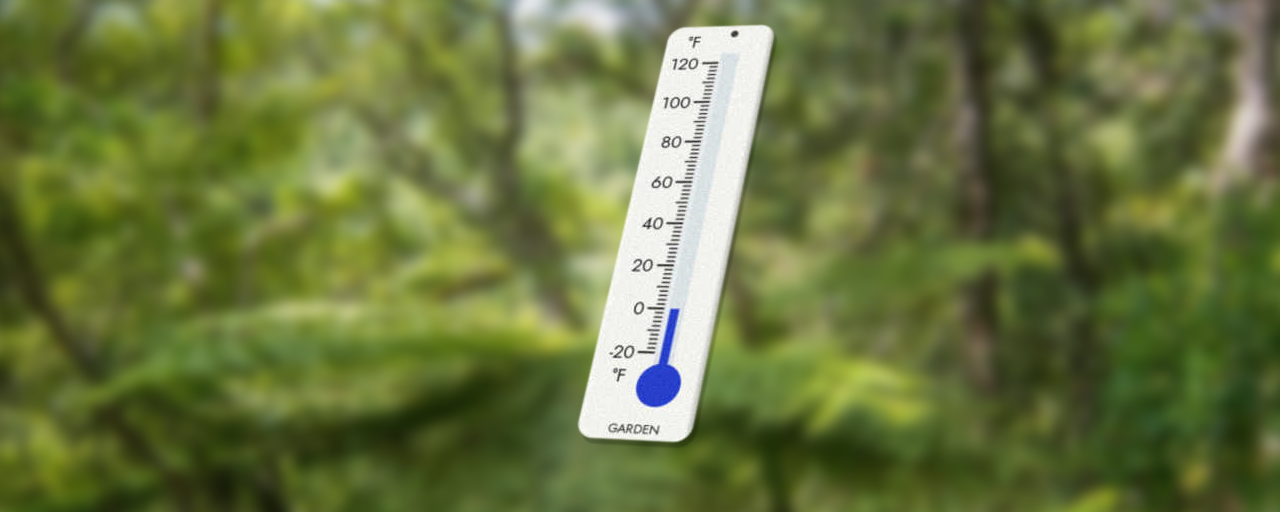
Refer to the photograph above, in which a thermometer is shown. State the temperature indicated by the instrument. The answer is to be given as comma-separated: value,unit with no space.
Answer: 0,°F
